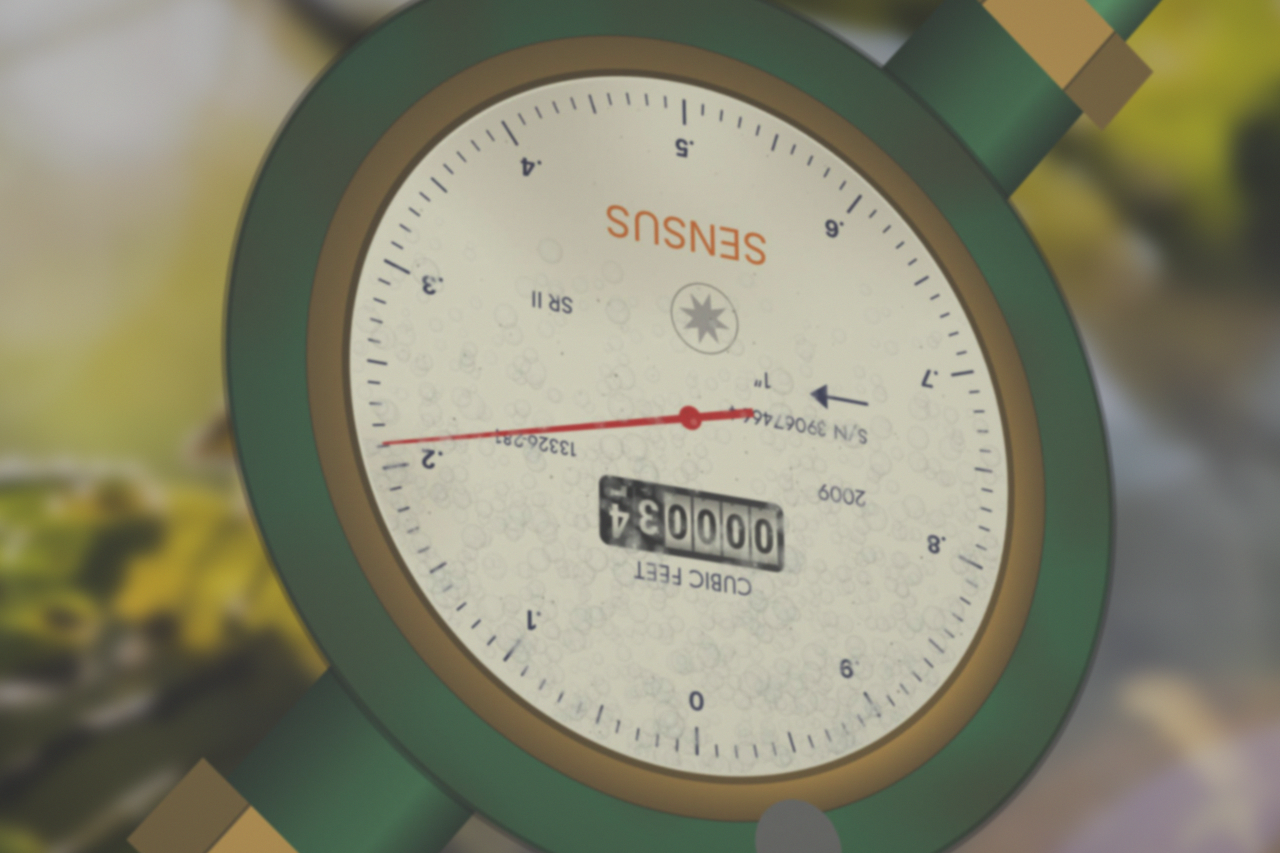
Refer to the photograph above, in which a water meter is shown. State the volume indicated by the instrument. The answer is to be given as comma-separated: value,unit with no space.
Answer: 34.21,ft³
